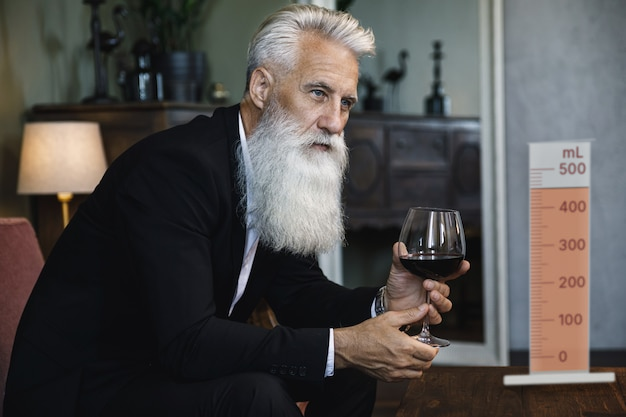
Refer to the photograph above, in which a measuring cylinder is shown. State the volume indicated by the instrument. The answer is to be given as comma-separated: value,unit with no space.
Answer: 450,mL
